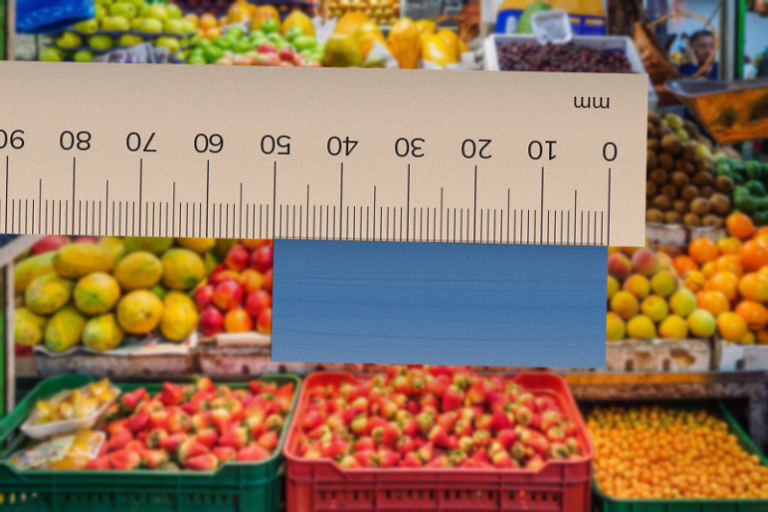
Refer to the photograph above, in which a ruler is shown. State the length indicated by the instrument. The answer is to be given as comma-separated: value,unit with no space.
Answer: 50,mm
